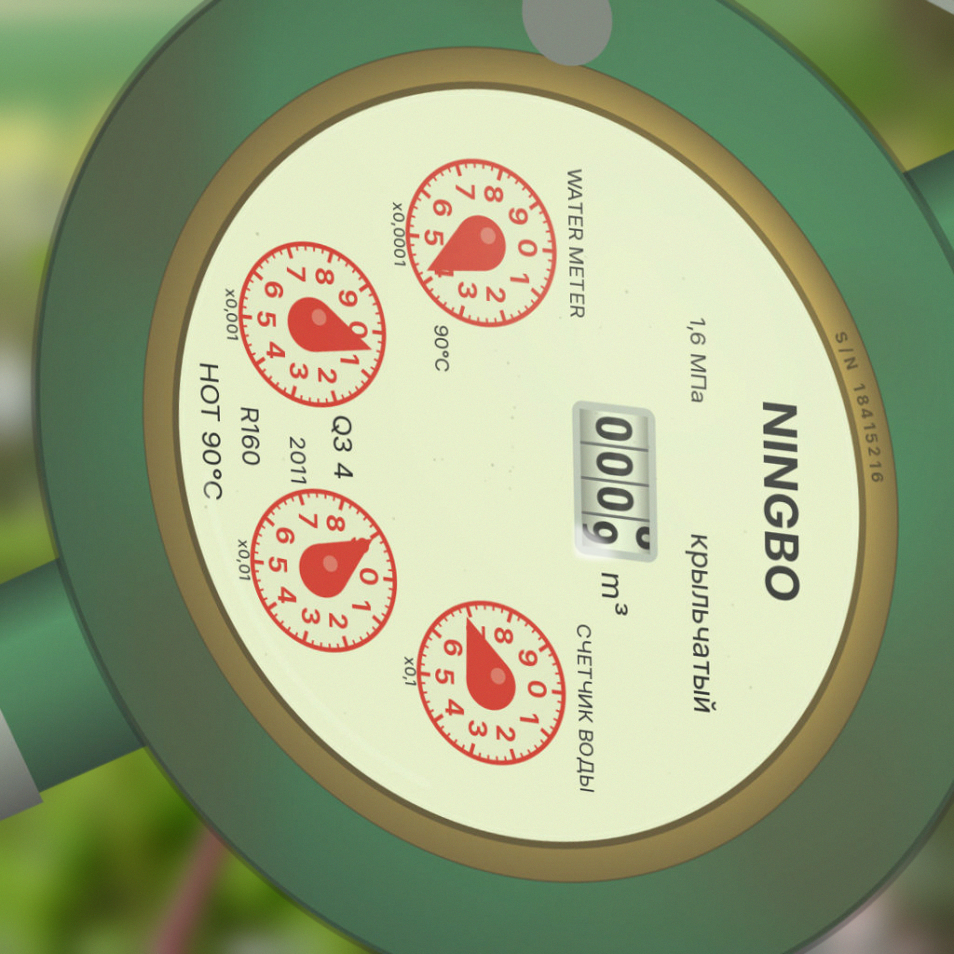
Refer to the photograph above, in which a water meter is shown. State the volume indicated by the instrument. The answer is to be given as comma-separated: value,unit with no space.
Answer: 8.6904,m³
